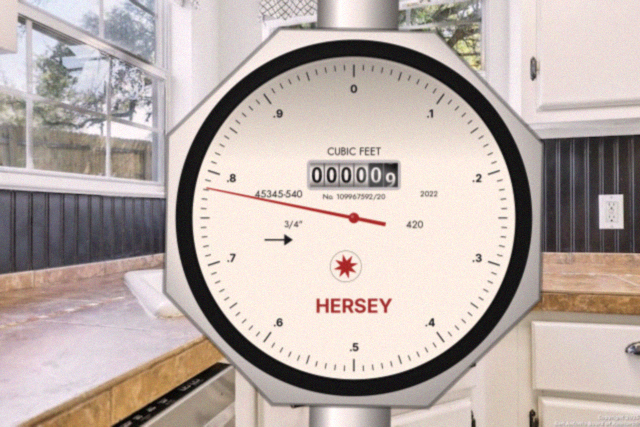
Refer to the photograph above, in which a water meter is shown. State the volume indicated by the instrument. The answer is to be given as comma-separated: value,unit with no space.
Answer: 8.78,ft³
